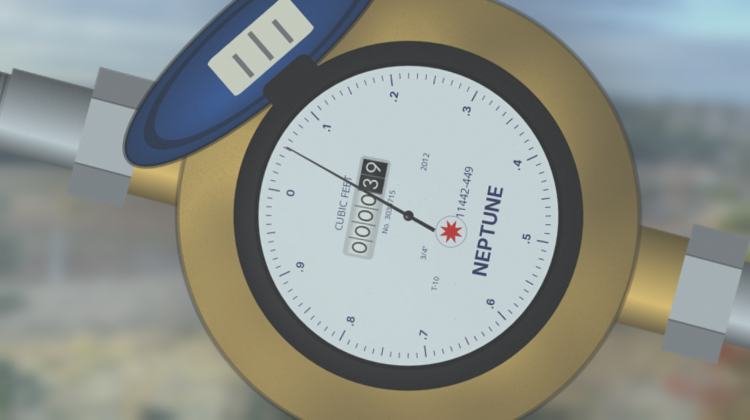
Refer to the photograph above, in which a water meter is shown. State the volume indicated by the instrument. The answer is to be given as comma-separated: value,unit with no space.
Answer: 39.05,ft³
